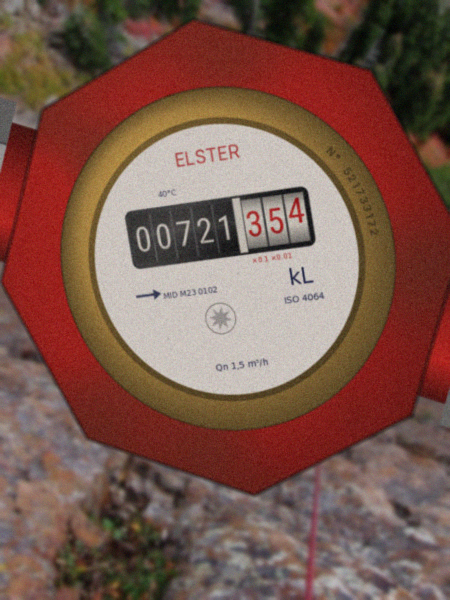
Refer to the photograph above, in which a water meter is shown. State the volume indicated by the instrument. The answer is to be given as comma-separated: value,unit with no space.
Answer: 721.354,kL
